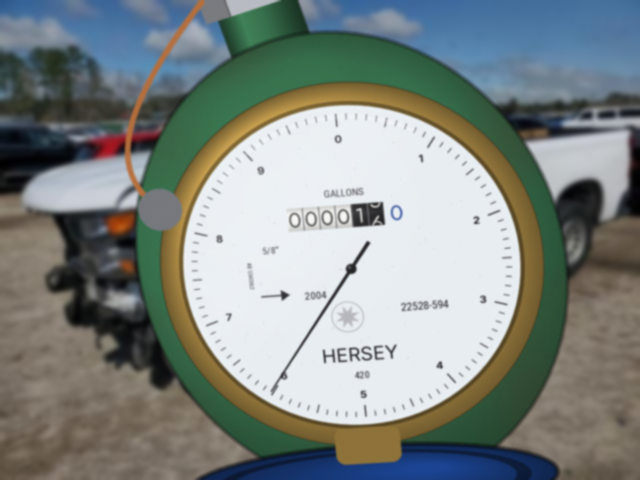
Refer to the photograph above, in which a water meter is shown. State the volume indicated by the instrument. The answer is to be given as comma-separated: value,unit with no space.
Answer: 156.0,gal
